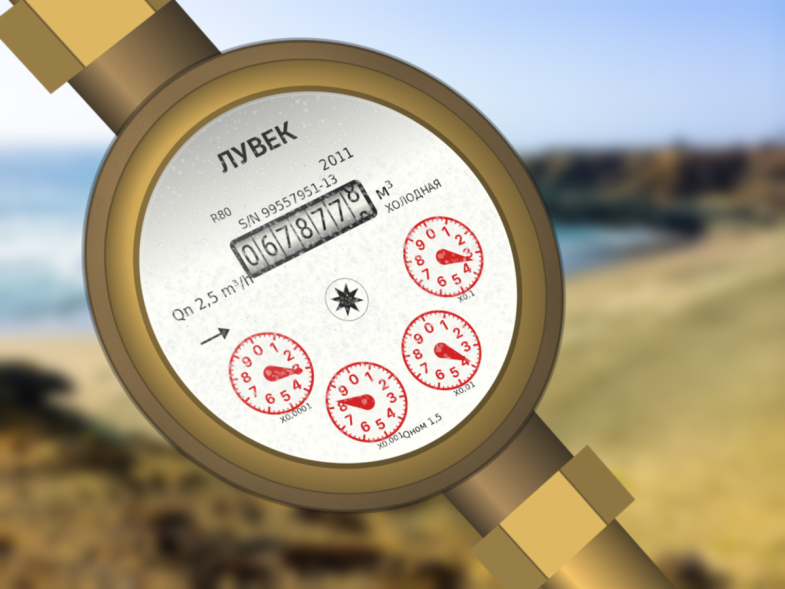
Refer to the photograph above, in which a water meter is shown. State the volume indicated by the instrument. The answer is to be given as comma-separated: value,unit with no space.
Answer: 678778.3383,m³
